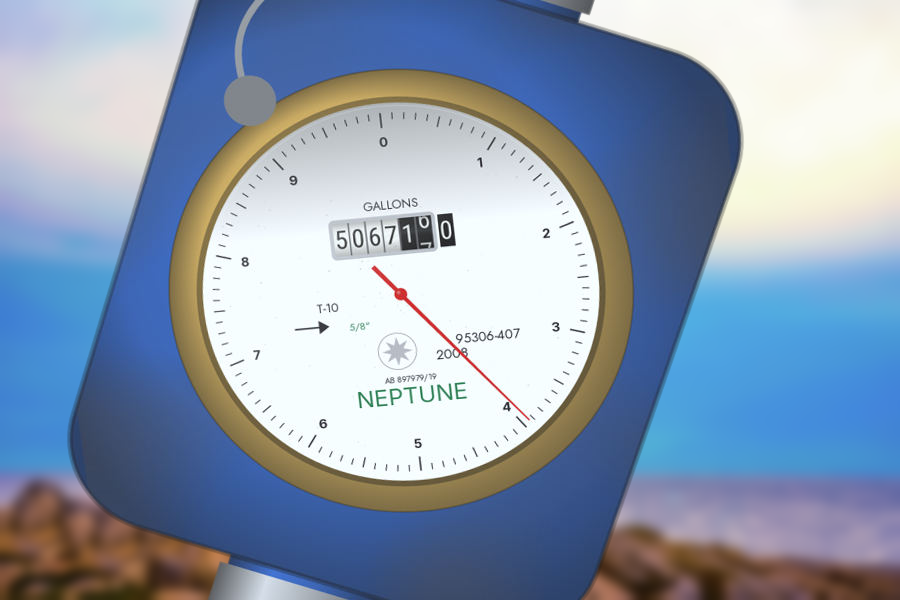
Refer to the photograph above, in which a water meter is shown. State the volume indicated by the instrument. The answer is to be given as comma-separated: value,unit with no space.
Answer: 5067163.9,gal
